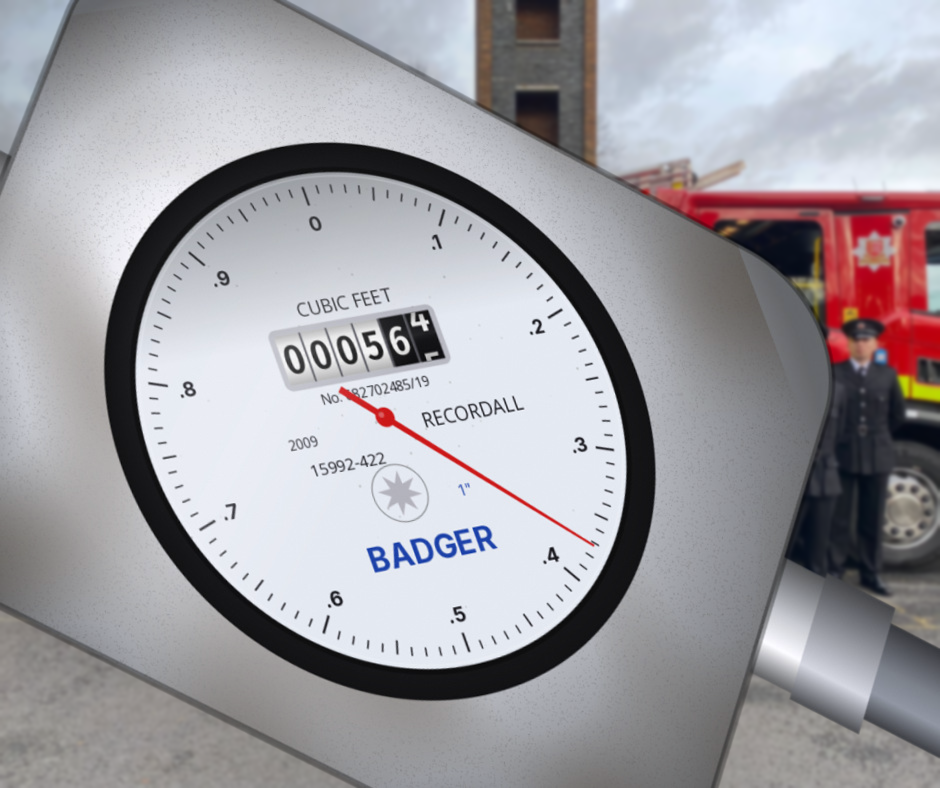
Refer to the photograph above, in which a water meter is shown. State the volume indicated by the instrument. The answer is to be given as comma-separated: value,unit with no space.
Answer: 564.37,ft³
